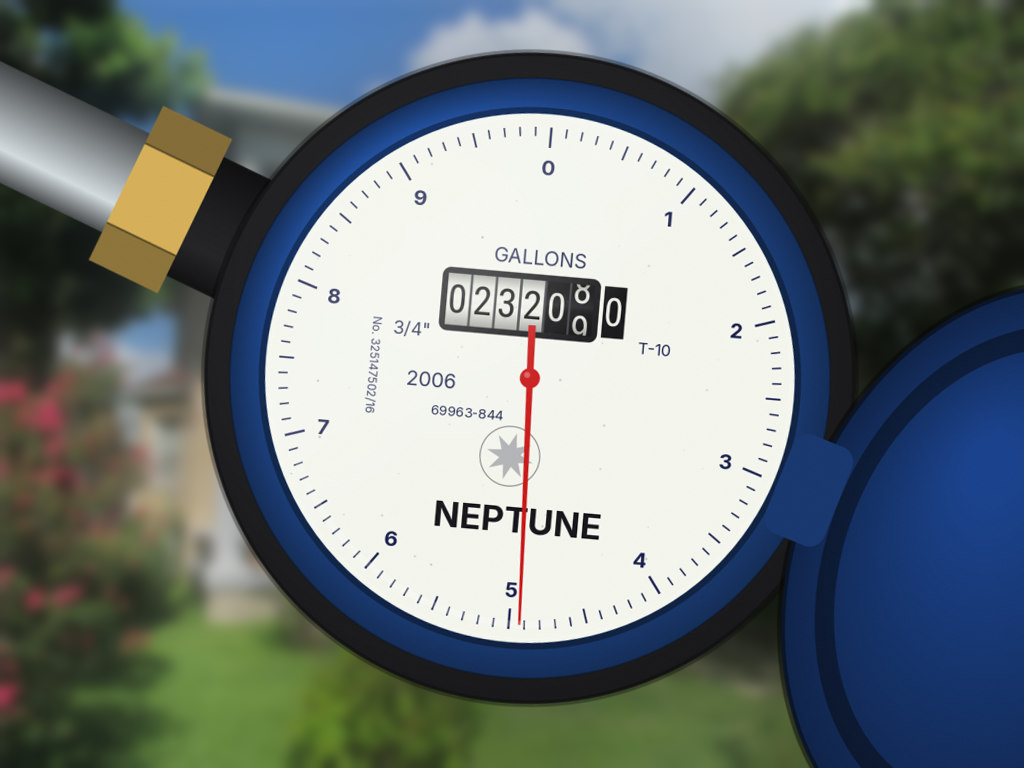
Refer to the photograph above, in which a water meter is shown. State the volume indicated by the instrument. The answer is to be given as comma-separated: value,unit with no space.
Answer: 232084.9,gal
